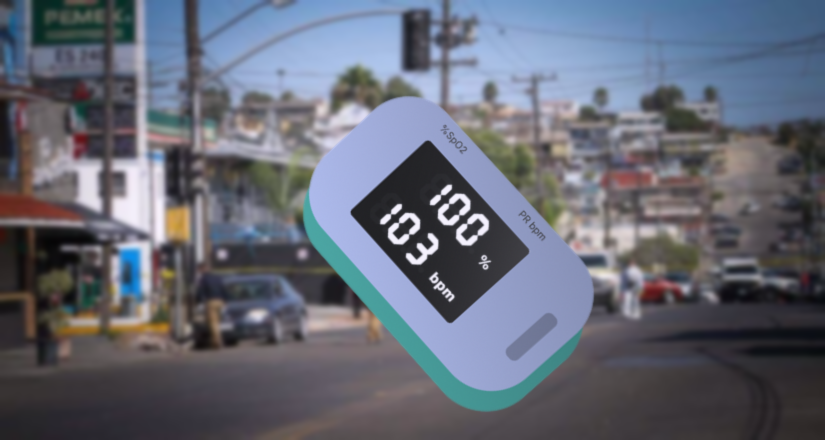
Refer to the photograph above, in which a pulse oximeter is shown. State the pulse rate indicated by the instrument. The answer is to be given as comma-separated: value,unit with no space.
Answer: 103,bpm
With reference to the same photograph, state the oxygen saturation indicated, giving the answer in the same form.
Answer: 100,%
